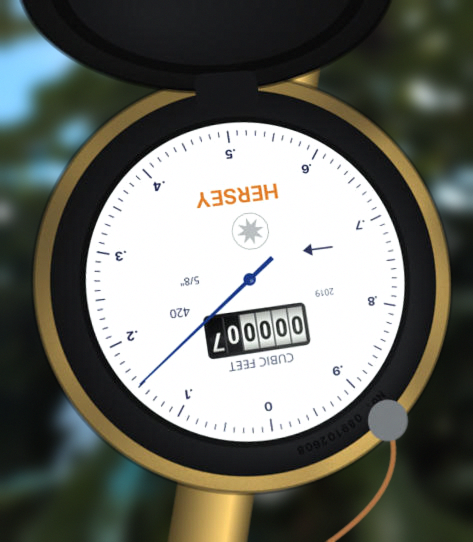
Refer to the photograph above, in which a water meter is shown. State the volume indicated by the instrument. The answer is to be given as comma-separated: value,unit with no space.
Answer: 7.15,ft³
